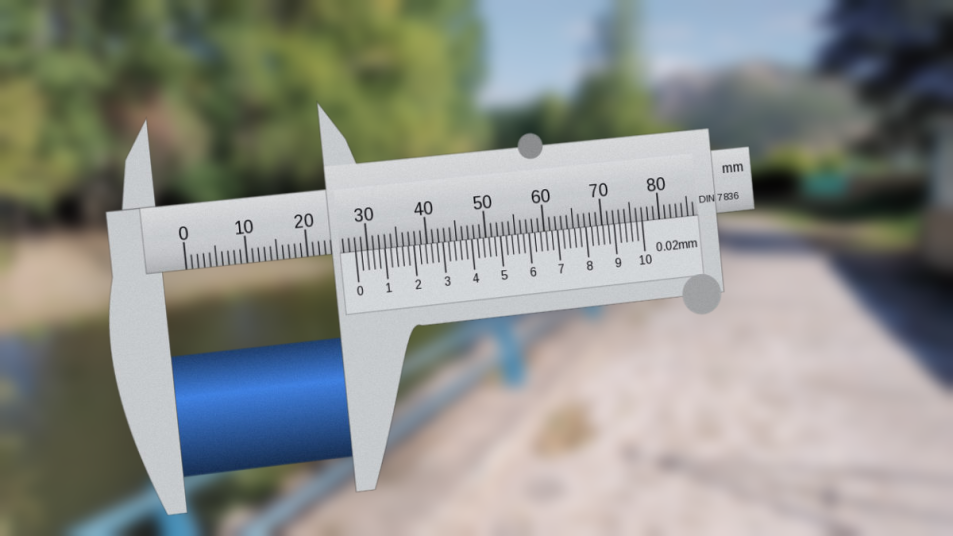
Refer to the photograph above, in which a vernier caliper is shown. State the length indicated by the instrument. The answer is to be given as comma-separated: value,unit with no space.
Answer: 28.0,mm
